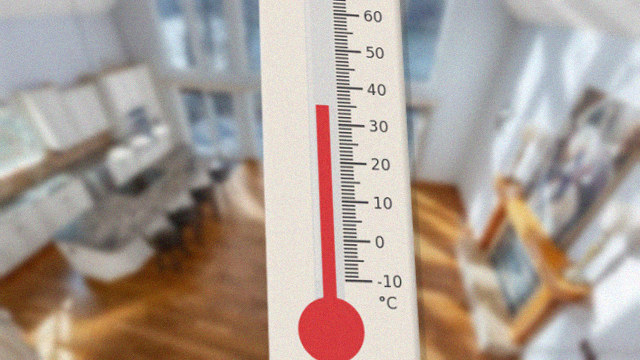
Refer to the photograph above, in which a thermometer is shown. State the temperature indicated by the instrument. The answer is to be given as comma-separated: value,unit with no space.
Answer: 35,°C
